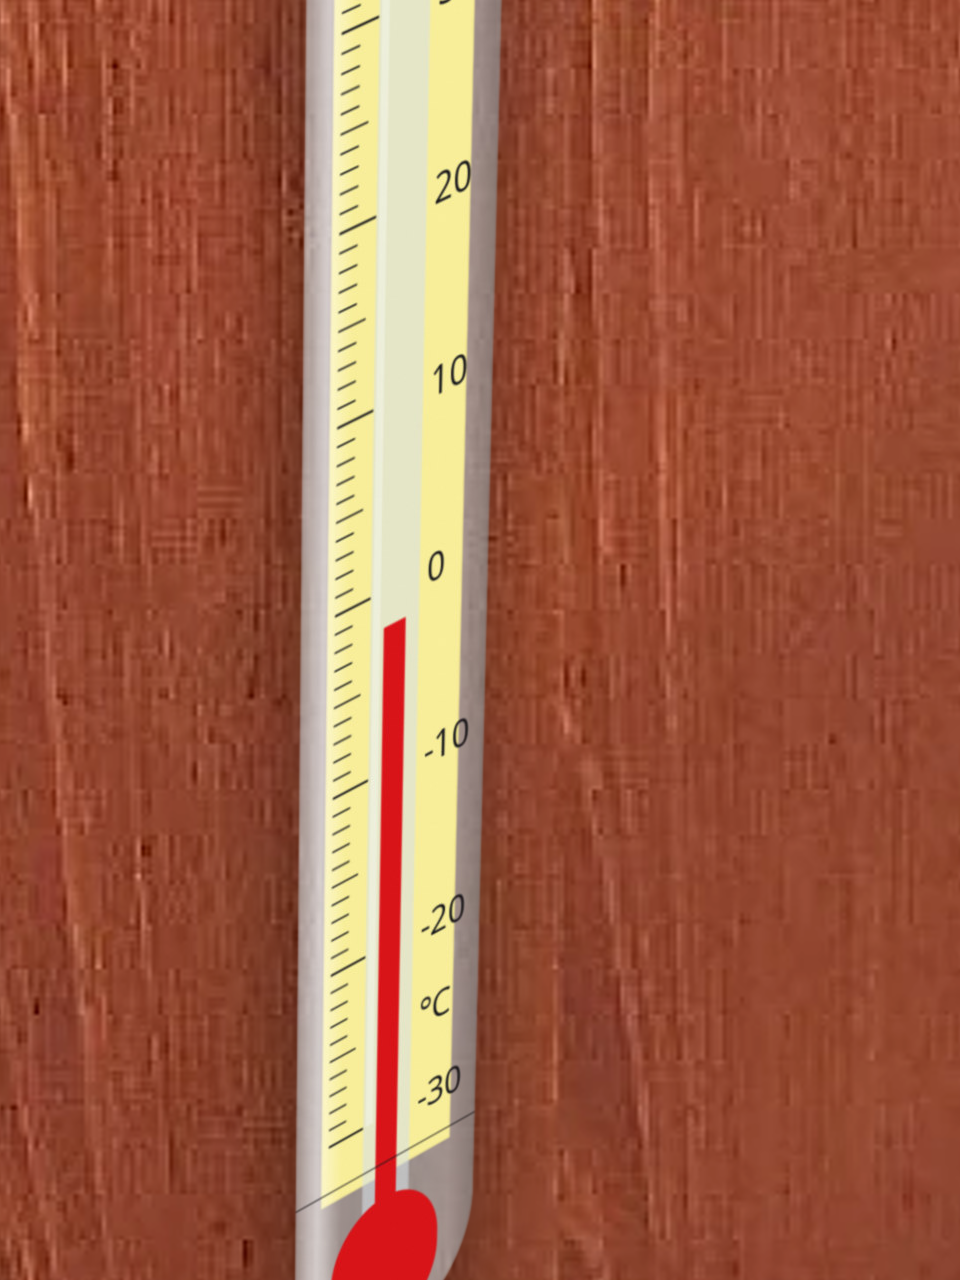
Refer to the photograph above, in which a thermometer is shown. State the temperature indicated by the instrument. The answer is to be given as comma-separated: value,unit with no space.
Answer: -2,°C
